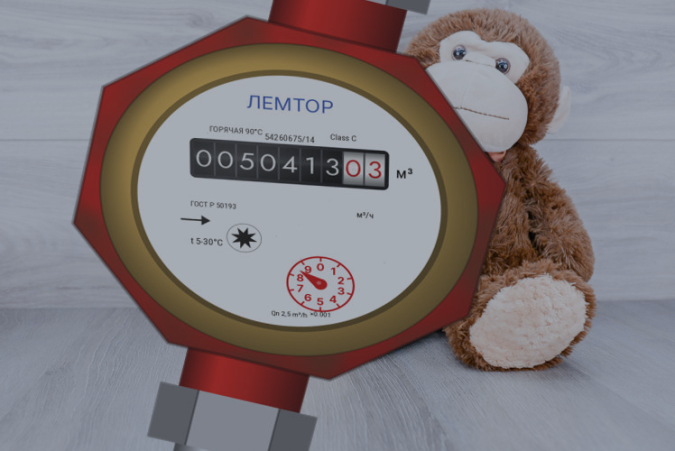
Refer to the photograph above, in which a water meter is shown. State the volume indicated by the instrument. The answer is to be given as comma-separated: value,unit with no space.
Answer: 50413.038,m³
